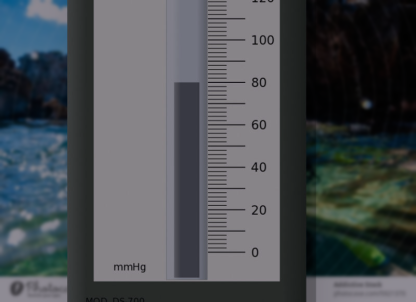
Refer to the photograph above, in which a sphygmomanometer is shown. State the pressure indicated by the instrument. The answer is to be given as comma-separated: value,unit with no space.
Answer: 80,mmHg
